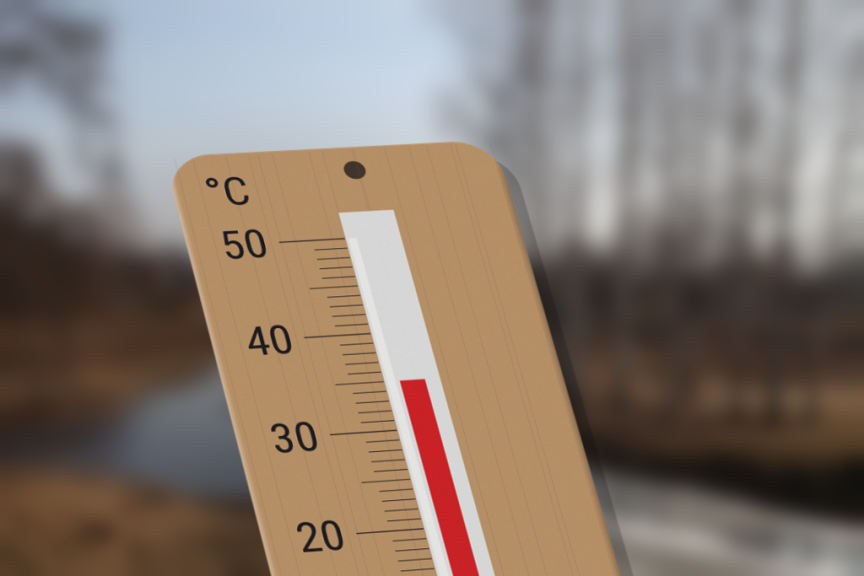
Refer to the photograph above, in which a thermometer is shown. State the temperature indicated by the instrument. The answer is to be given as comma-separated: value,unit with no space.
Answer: 35,°C
